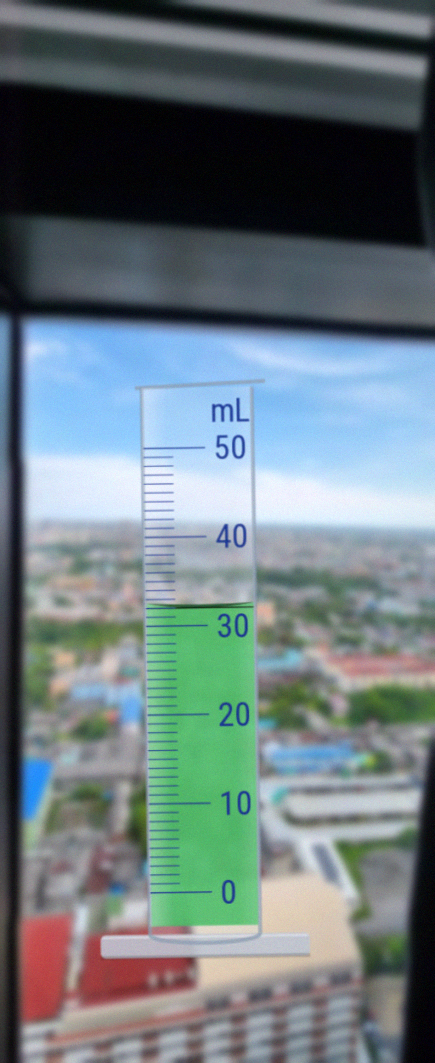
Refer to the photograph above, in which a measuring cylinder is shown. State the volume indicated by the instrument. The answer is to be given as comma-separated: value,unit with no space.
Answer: 32,mL
